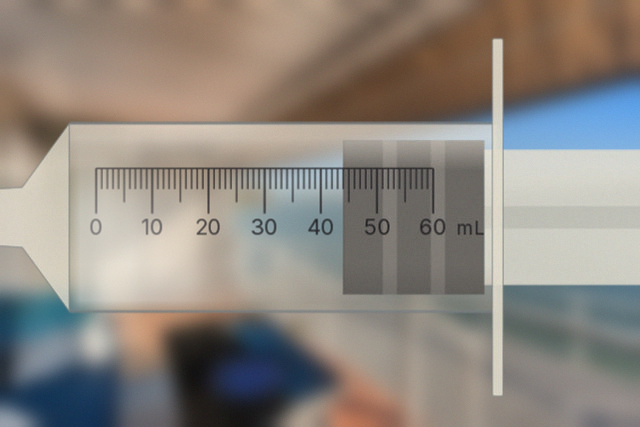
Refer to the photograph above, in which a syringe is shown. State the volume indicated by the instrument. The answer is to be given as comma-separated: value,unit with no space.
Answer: 44,mL
